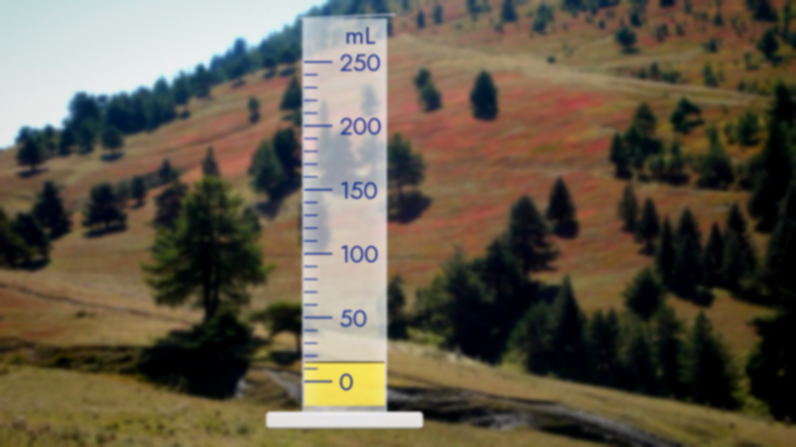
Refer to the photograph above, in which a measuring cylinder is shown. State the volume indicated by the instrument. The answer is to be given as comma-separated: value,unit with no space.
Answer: 15,mL
